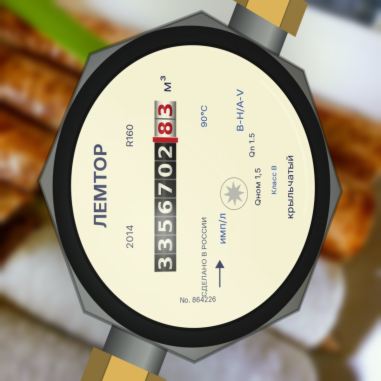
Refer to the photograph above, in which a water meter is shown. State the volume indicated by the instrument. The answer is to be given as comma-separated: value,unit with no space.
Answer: 3356702.83,m³
